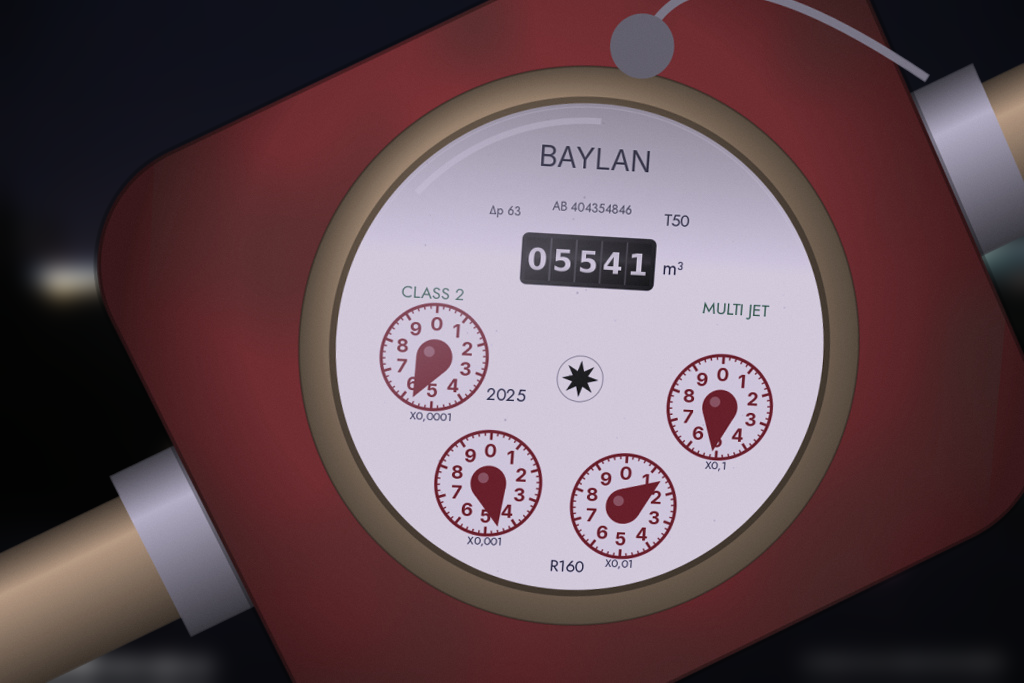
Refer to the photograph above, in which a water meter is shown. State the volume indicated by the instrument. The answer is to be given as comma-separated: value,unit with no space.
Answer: 5541.5145,m³
